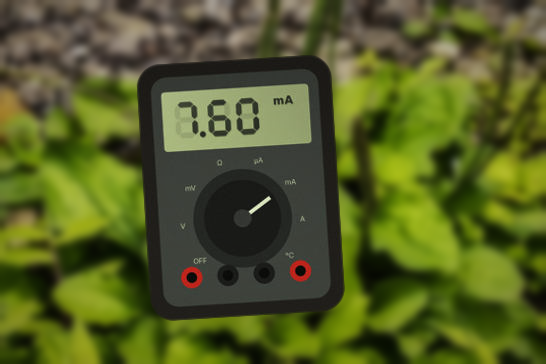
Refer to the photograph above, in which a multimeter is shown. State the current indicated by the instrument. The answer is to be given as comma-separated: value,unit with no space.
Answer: 7.60,mA
